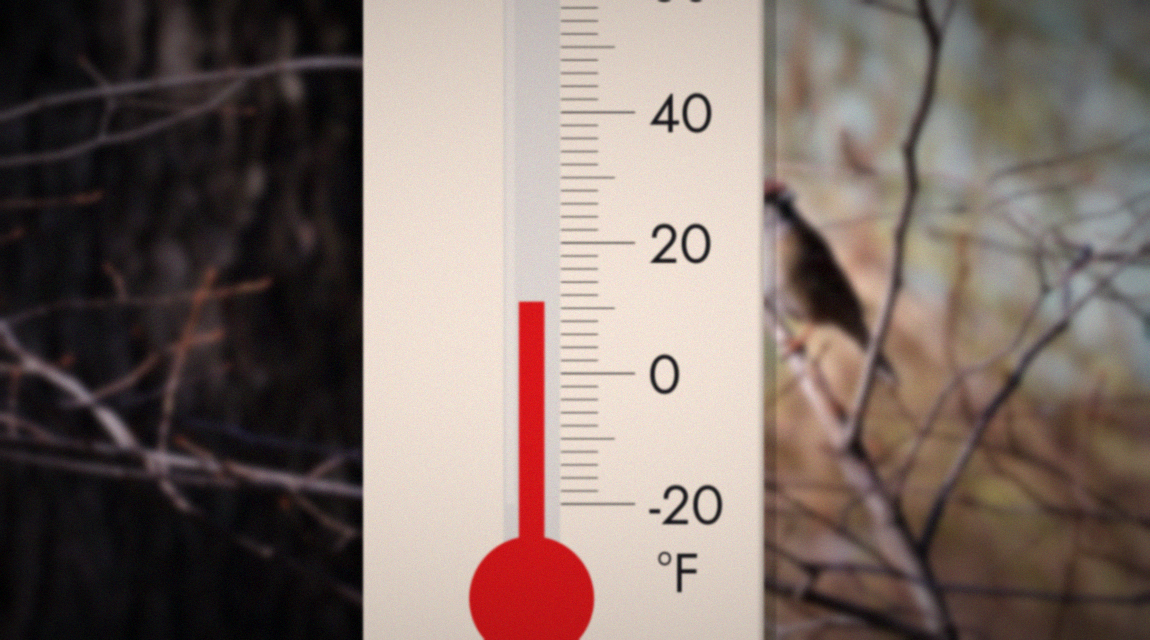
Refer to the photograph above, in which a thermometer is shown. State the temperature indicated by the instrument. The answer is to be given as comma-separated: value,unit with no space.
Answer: 11,°F
